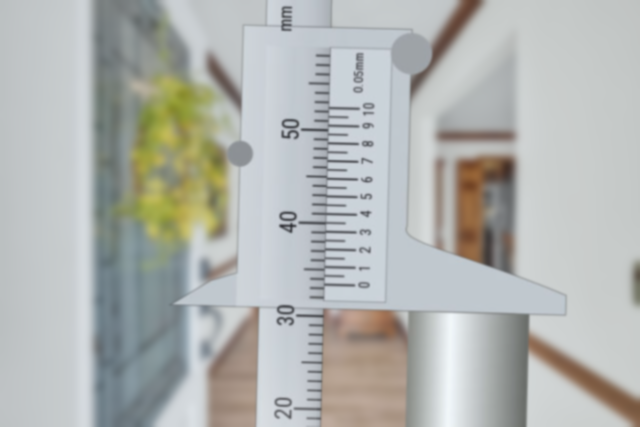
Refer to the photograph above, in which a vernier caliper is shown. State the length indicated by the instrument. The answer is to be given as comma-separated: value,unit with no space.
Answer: 33.4,mm
